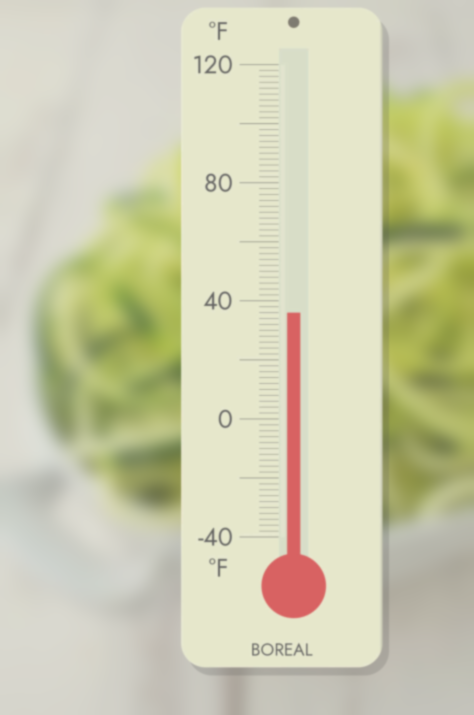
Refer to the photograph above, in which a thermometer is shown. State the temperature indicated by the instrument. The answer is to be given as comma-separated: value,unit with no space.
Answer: 36,°F
